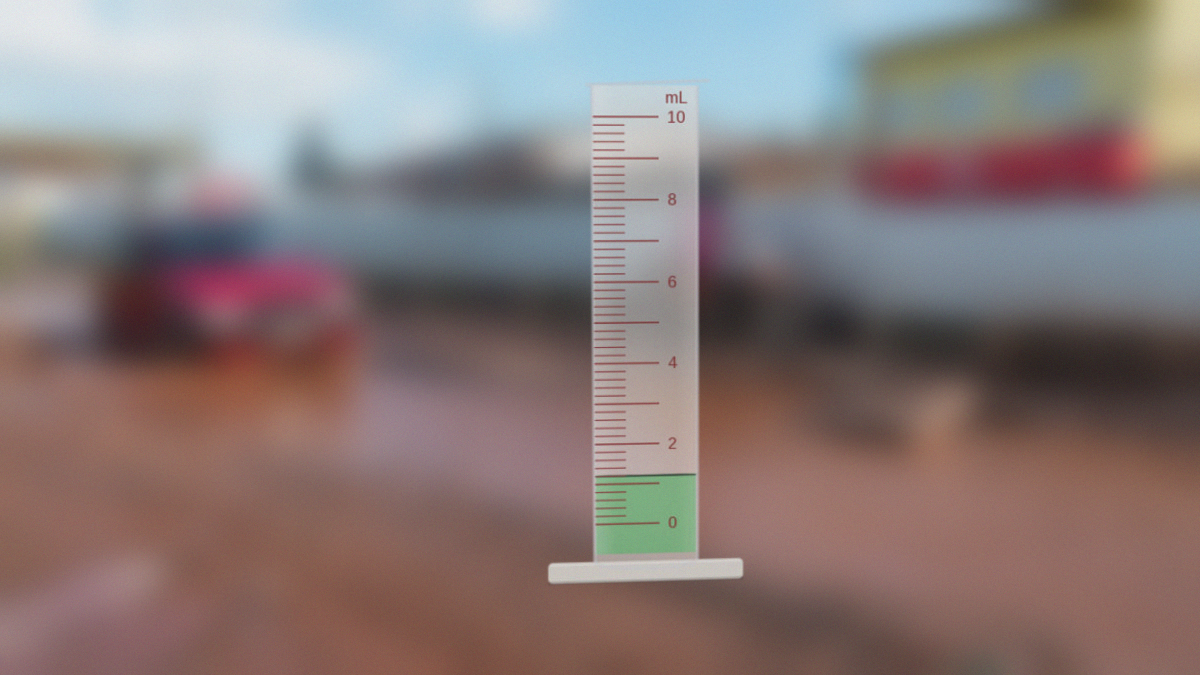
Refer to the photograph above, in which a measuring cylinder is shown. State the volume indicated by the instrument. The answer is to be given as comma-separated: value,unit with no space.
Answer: 1.2,mL
